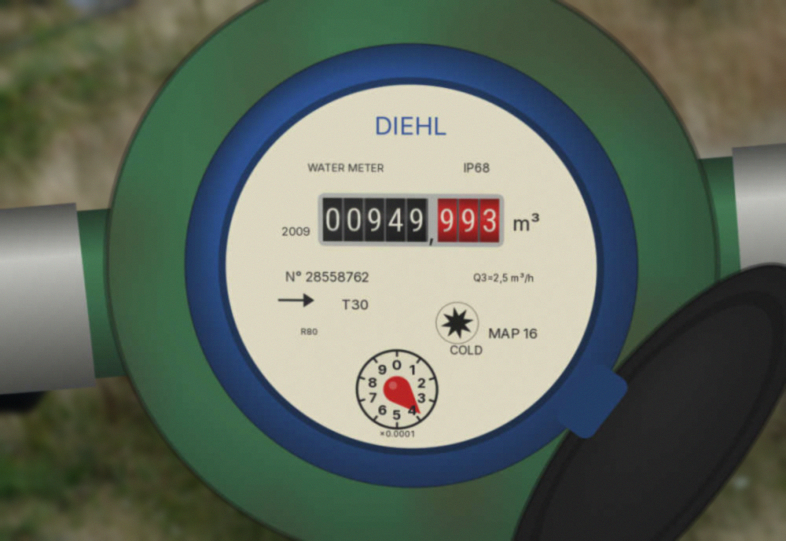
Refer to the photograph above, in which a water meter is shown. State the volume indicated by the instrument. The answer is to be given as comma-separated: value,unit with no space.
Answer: 949.9933,m³
